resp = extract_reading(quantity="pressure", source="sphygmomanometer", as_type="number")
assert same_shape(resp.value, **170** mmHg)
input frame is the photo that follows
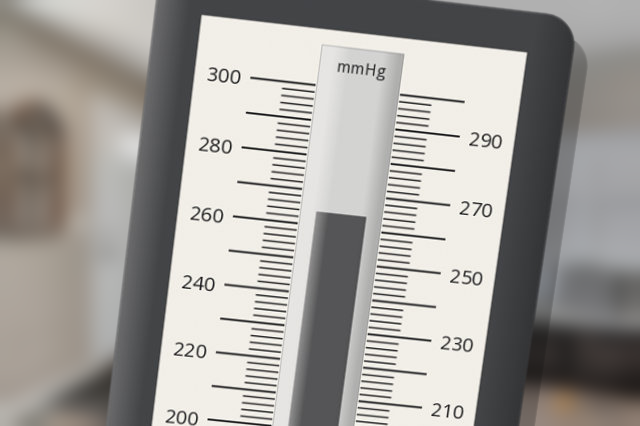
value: **264** mmHg
